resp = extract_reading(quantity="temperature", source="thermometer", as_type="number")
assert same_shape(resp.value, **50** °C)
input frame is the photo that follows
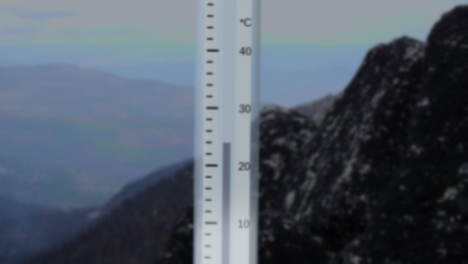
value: **24** °C
